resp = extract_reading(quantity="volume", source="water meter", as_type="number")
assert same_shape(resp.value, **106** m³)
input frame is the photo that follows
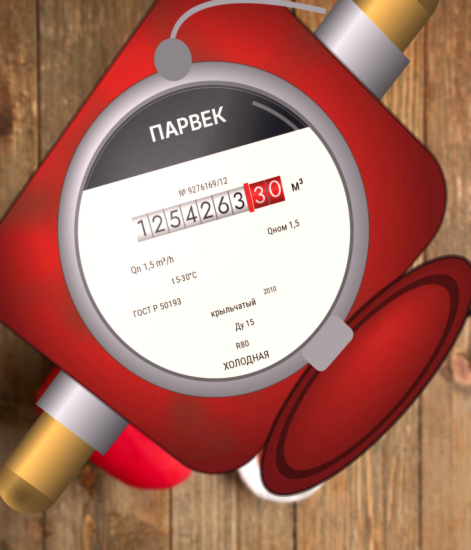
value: **1254263.30** m³
